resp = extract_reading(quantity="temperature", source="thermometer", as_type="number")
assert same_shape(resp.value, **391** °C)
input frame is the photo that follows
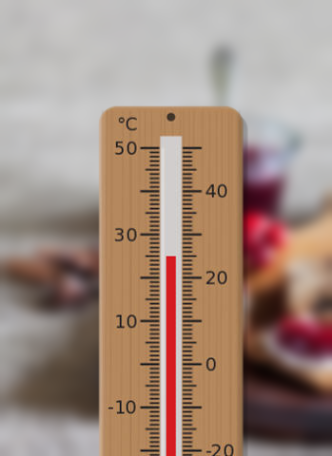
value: **25** °C
